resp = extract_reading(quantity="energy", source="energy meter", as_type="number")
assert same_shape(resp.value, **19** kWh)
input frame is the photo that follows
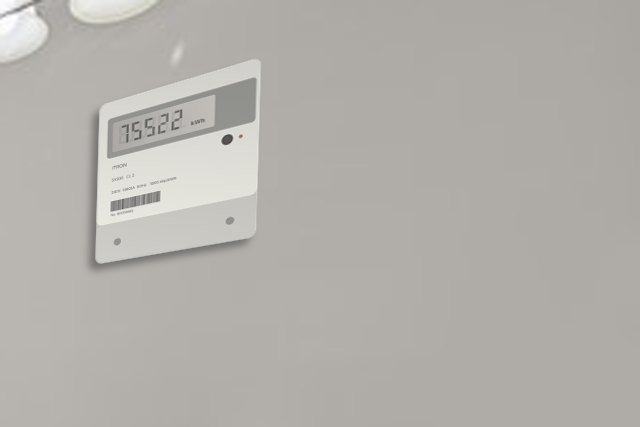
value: **75522** kWh
